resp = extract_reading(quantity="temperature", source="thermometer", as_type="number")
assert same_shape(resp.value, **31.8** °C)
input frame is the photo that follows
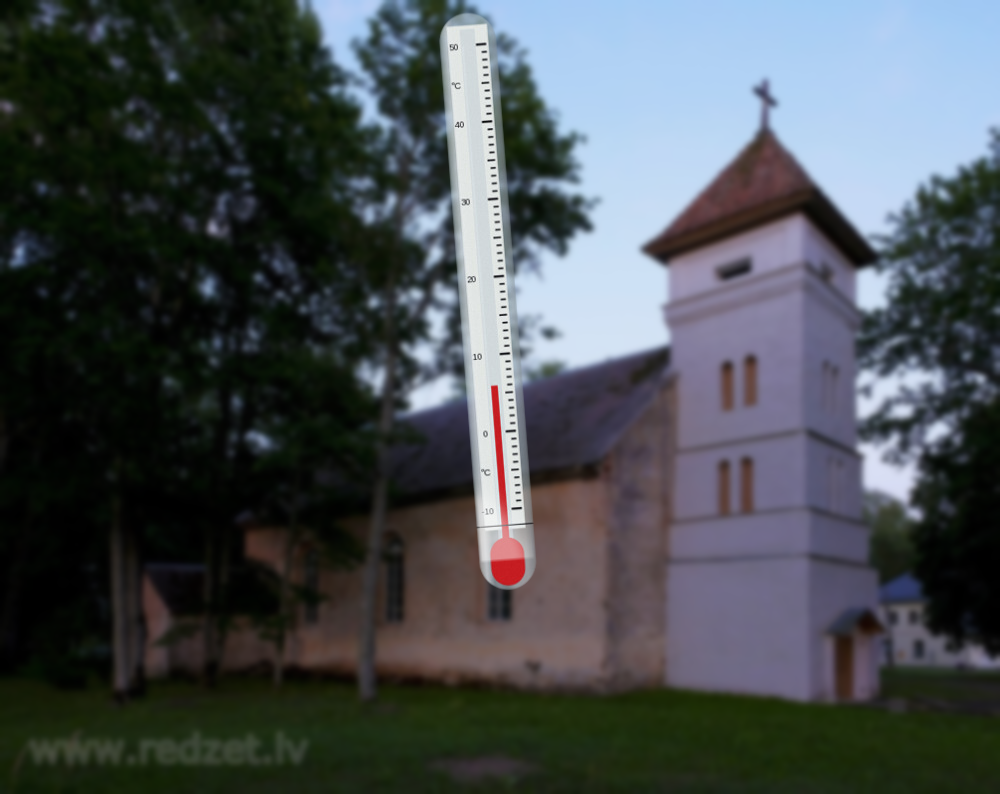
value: **6** °C
